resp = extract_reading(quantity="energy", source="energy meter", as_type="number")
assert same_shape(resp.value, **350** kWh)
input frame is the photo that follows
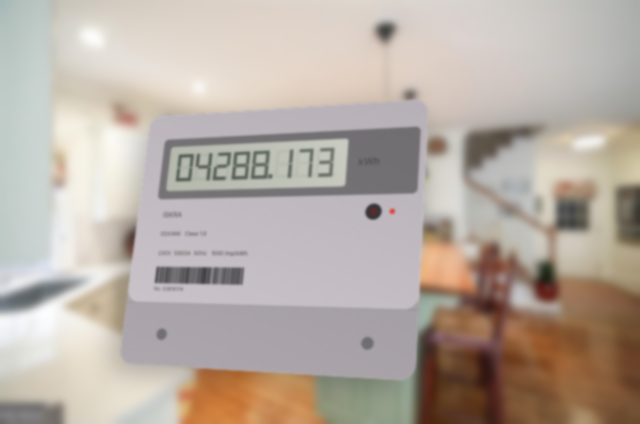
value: **4288.173** kWh
